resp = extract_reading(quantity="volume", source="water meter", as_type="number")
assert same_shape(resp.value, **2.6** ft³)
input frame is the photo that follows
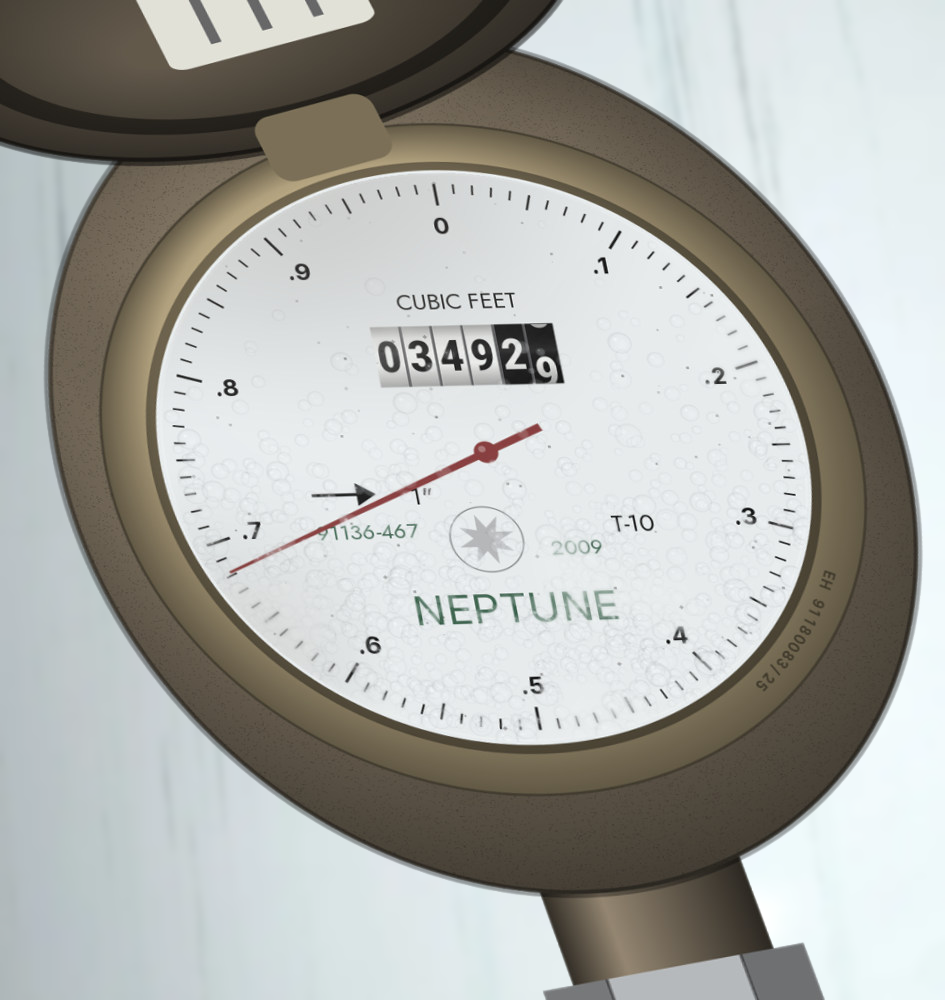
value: **34928.68** ft³
